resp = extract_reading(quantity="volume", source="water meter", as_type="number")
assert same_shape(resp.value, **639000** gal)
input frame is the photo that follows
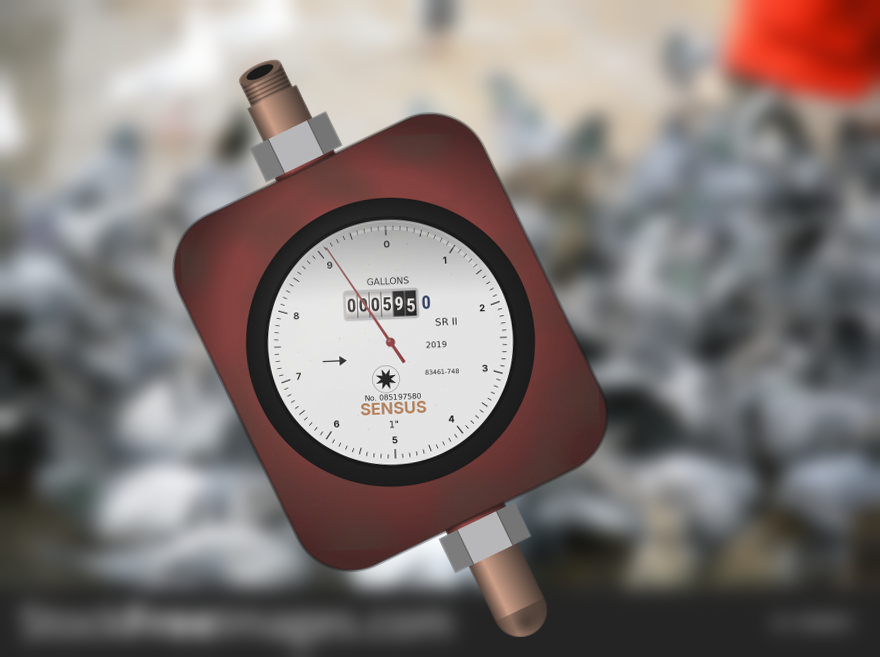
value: **5949.1** gal
